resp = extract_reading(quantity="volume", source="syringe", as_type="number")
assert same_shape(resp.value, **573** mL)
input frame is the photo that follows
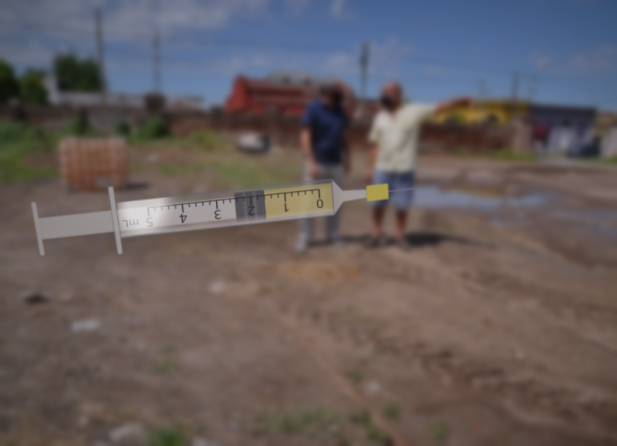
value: **1.6** mL
